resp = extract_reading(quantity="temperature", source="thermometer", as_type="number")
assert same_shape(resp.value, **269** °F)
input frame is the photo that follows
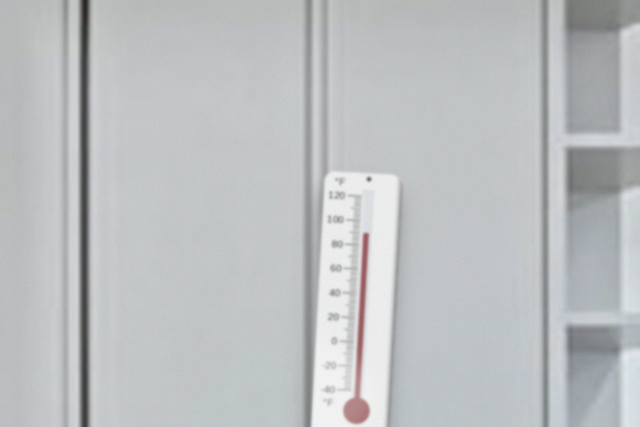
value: **90** °F
